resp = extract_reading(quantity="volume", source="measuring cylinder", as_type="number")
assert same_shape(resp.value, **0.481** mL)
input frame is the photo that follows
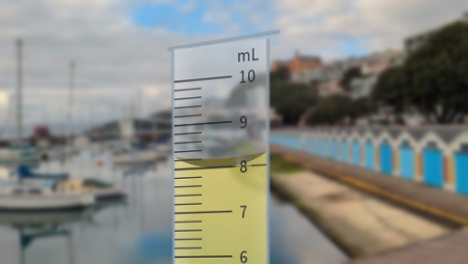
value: **8** mL
